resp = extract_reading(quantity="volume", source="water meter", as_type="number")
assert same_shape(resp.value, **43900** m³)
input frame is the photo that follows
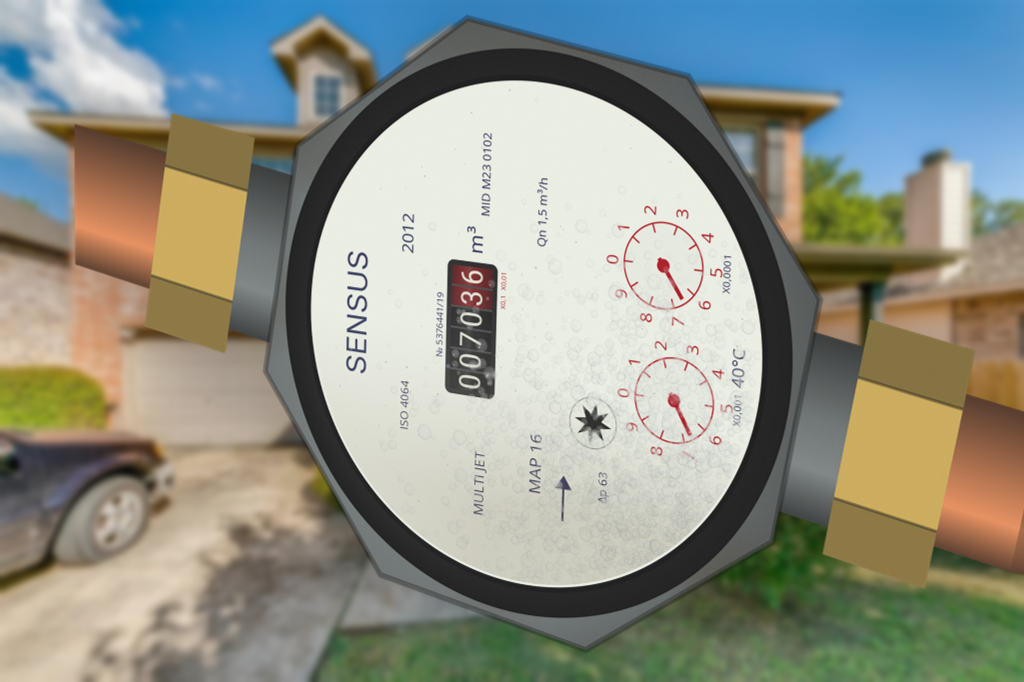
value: **70.3666** m³
